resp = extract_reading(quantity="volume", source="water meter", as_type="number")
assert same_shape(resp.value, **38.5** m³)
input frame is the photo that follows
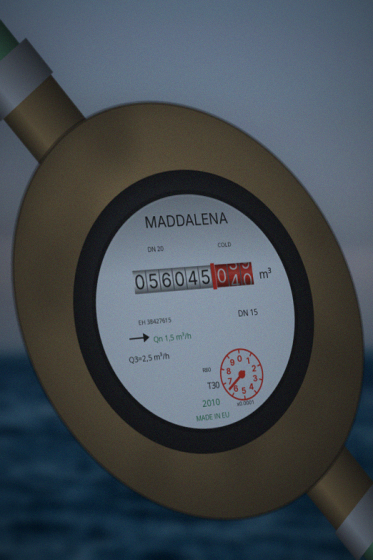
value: **56045.0396** m³
